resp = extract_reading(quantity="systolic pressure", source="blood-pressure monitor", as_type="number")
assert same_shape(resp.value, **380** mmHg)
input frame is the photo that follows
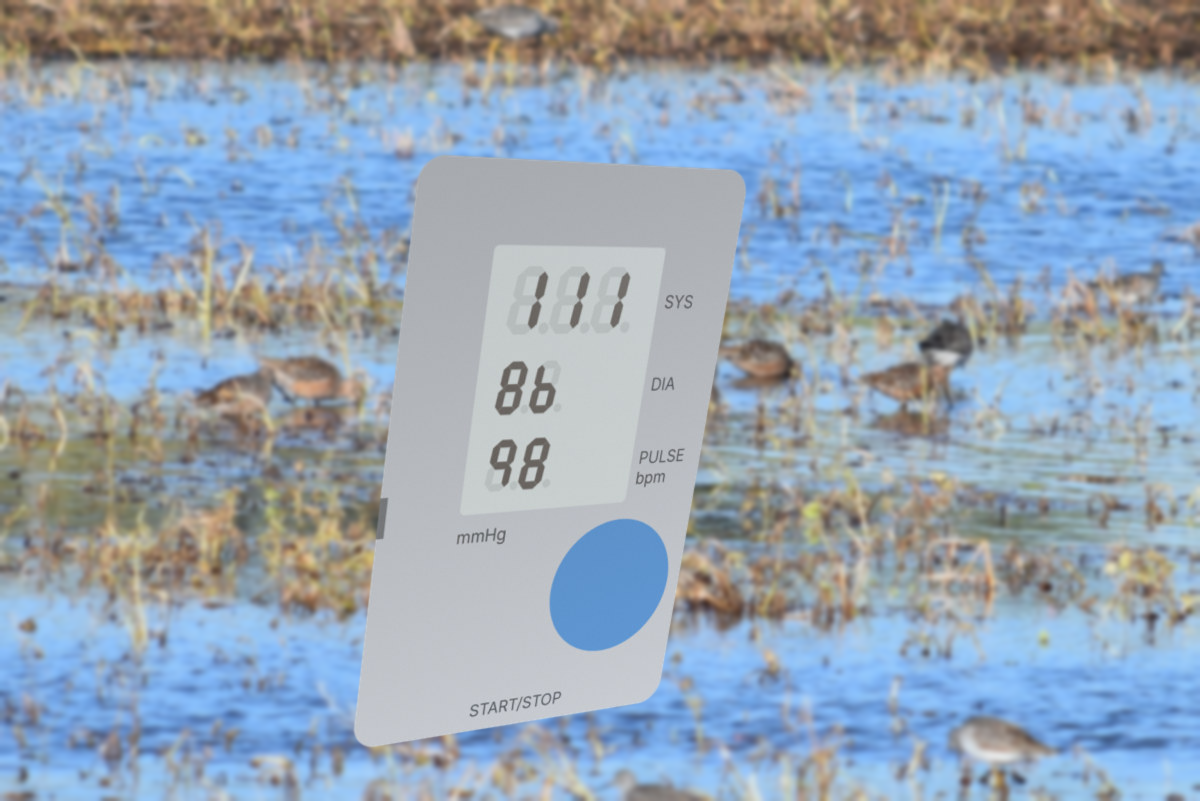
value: **111** mmHg
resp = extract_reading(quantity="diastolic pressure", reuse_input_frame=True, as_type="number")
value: **86** mmHg
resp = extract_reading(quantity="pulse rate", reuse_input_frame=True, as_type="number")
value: **98** bpm
